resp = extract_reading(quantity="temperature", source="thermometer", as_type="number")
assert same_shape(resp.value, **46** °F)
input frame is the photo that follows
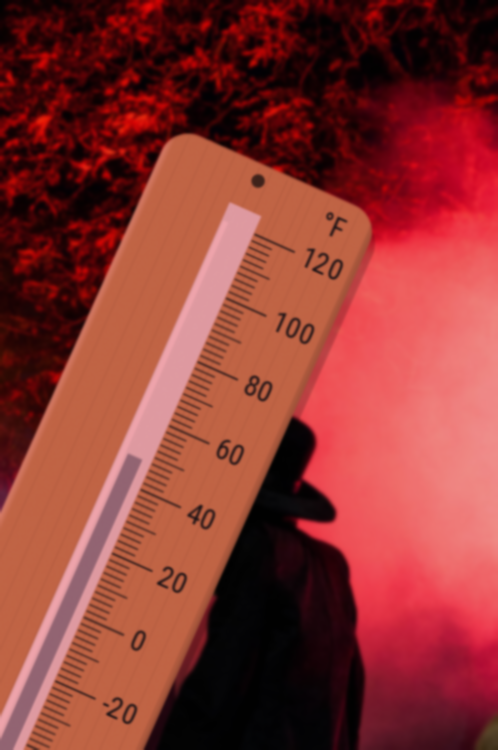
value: **48** °F
